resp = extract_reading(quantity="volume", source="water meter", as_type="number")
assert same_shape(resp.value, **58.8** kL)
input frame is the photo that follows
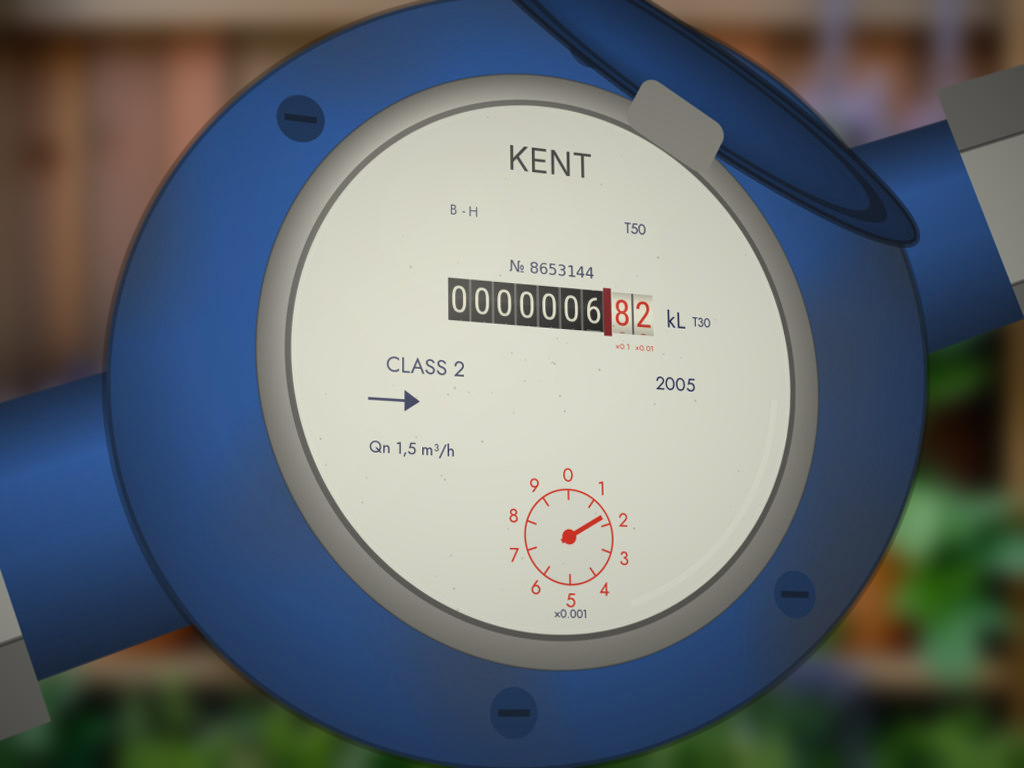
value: **6.821** kL
